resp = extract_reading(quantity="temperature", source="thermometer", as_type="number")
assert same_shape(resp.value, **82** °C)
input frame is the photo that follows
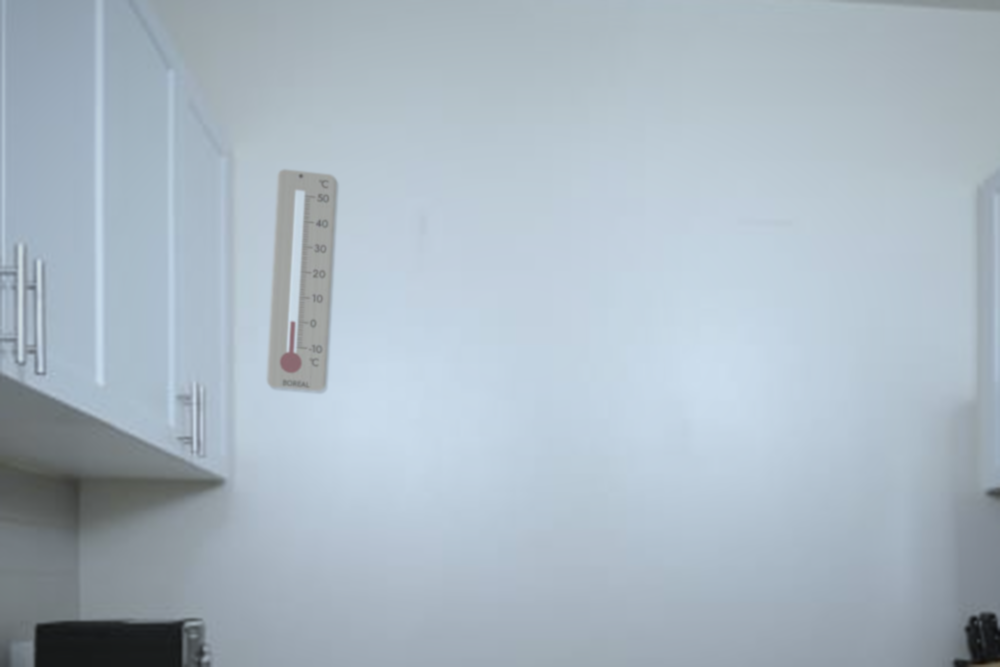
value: **0** °C
